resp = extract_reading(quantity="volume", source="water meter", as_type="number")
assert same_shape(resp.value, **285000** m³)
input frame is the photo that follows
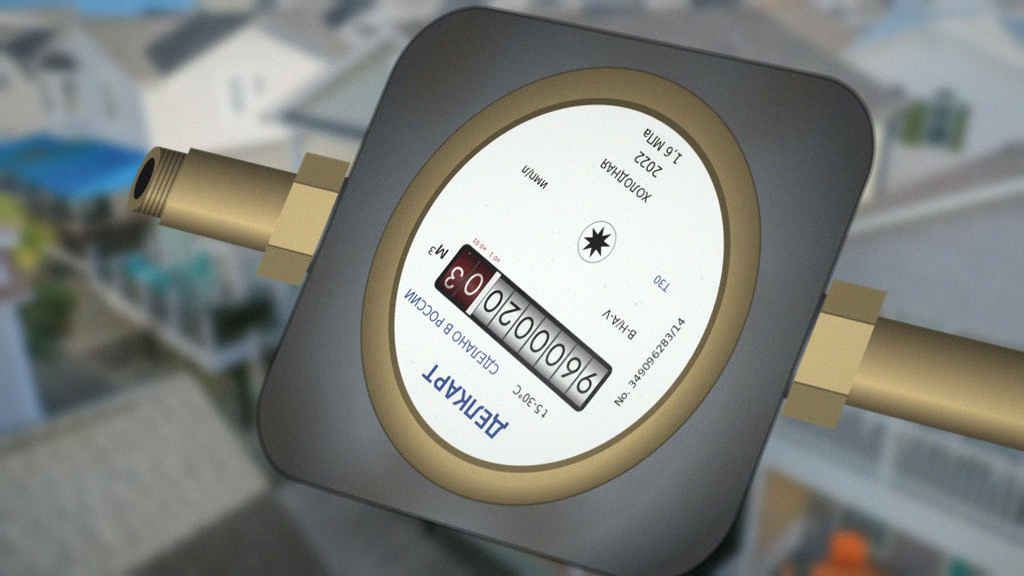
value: **9600020.03** m³
